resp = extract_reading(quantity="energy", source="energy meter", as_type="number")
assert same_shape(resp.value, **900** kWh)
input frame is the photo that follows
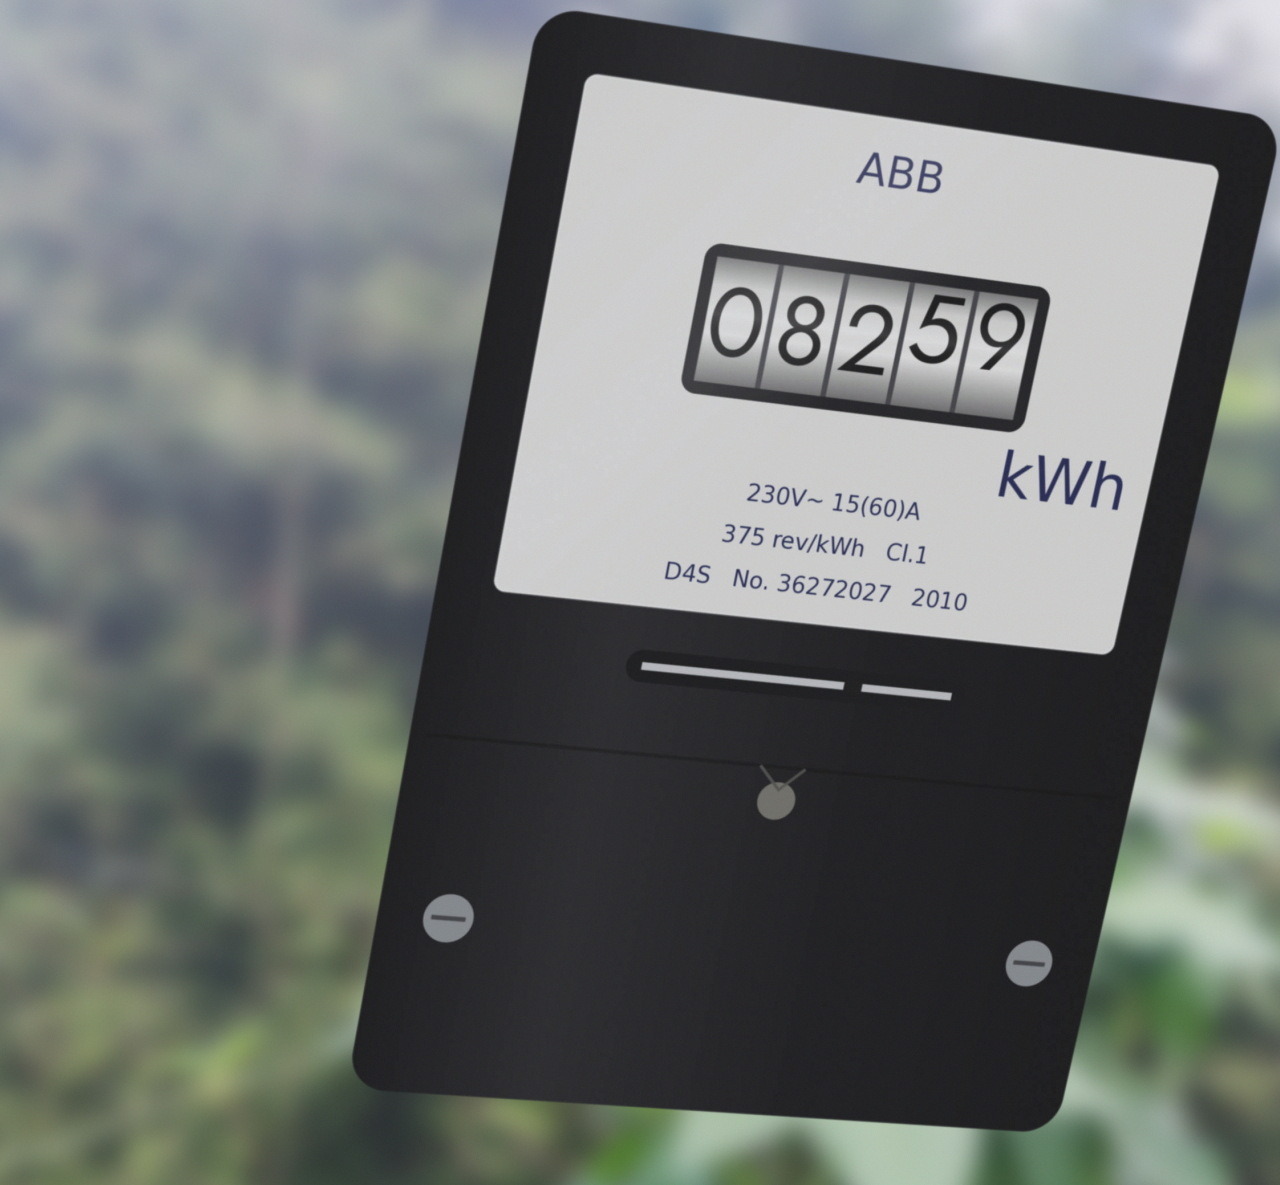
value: **8259** kWh
